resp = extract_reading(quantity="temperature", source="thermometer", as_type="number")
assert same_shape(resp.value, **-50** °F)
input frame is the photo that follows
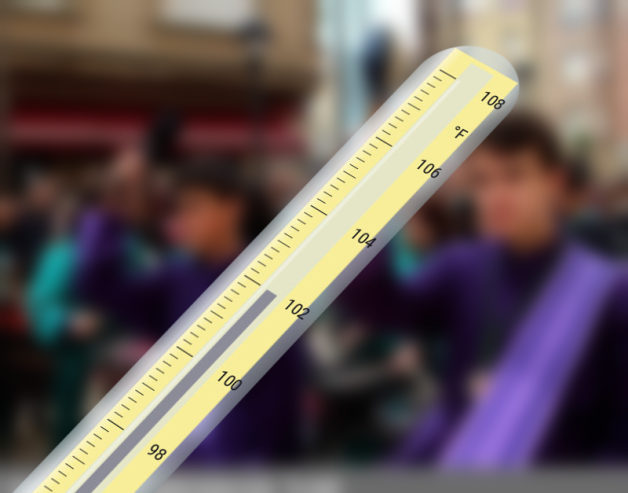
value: **102** °F
